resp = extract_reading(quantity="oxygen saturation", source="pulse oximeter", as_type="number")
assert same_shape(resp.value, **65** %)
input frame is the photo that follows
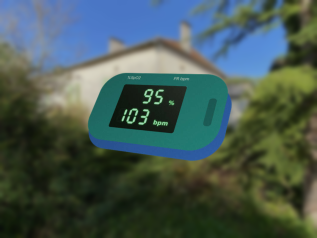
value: **95** %
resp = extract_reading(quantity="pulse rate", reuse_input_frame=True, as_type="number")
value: **103** bpm
